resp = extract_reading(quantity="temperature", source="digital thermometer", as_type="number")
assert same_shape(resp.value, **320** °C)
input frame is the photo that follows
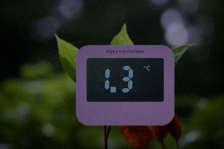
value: **1.3** °C
